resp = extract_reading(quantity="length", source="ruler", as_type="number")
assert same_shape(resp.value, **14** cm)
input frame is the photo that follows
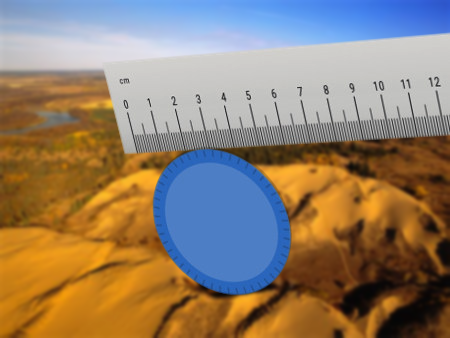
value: **5.5** cm
